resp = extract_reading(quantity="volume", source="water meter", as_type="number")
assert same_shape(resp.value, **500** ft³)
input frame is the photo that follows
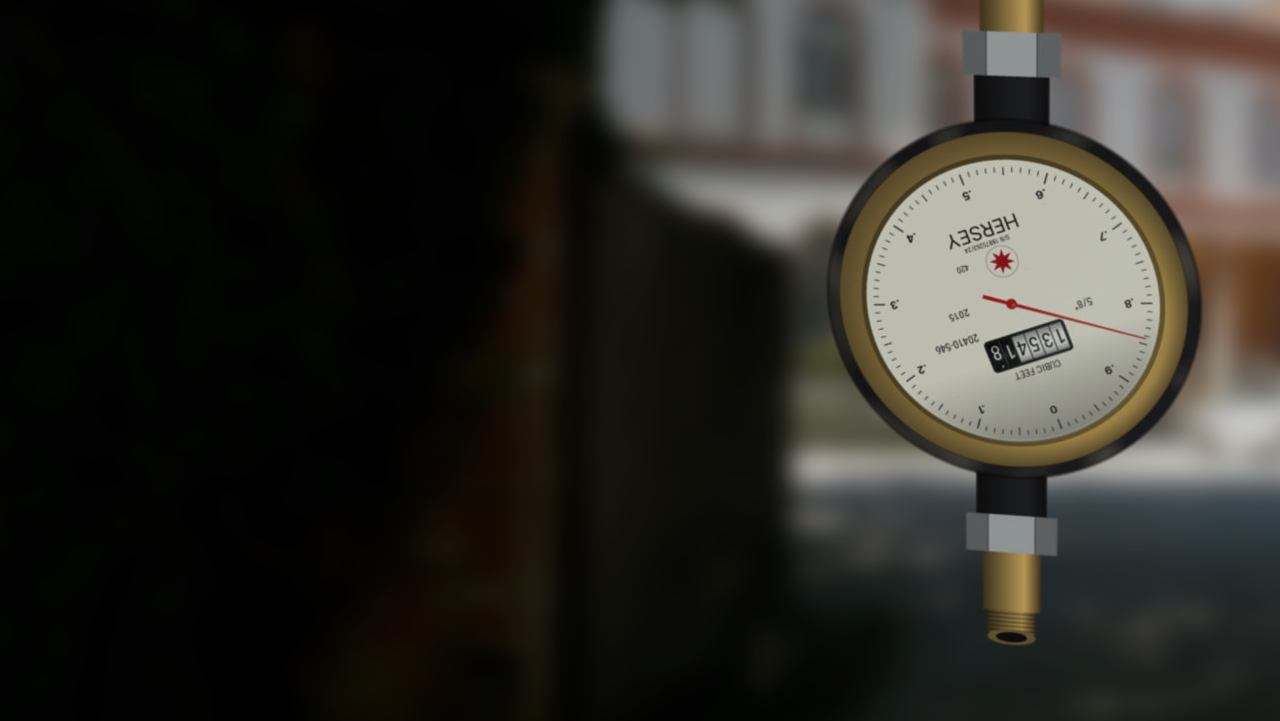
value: **135417.84** ft³
